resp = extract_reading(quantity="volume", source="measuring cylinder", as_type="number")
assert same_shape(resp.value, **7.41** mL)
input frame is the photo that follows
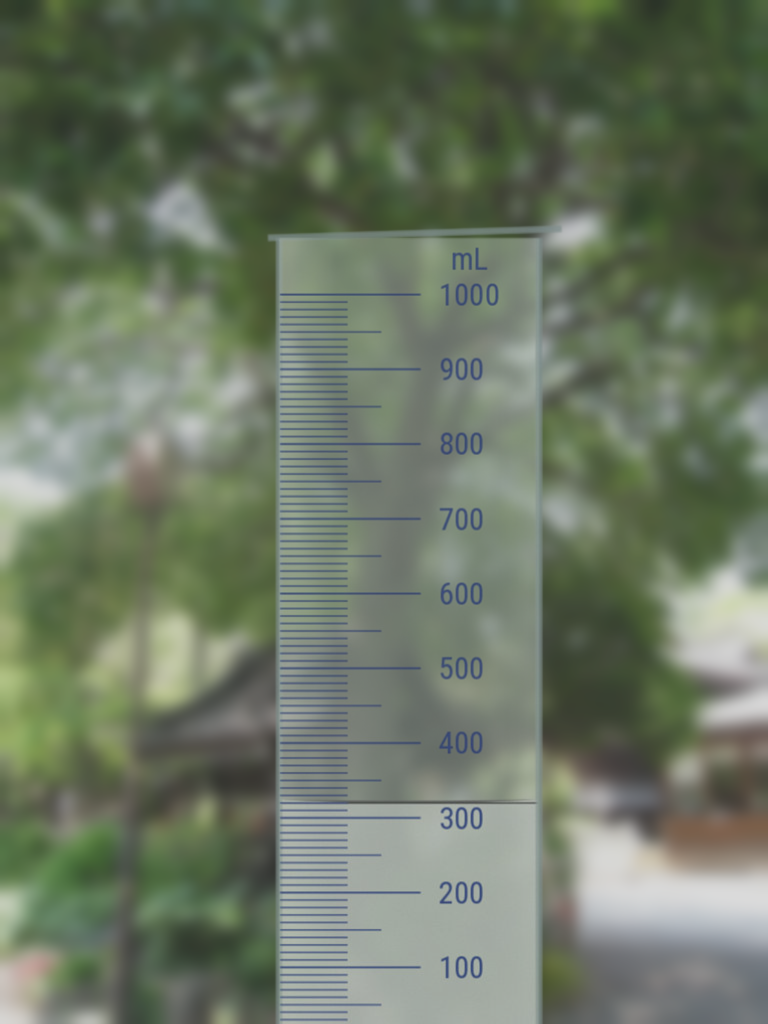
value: **320** mL
